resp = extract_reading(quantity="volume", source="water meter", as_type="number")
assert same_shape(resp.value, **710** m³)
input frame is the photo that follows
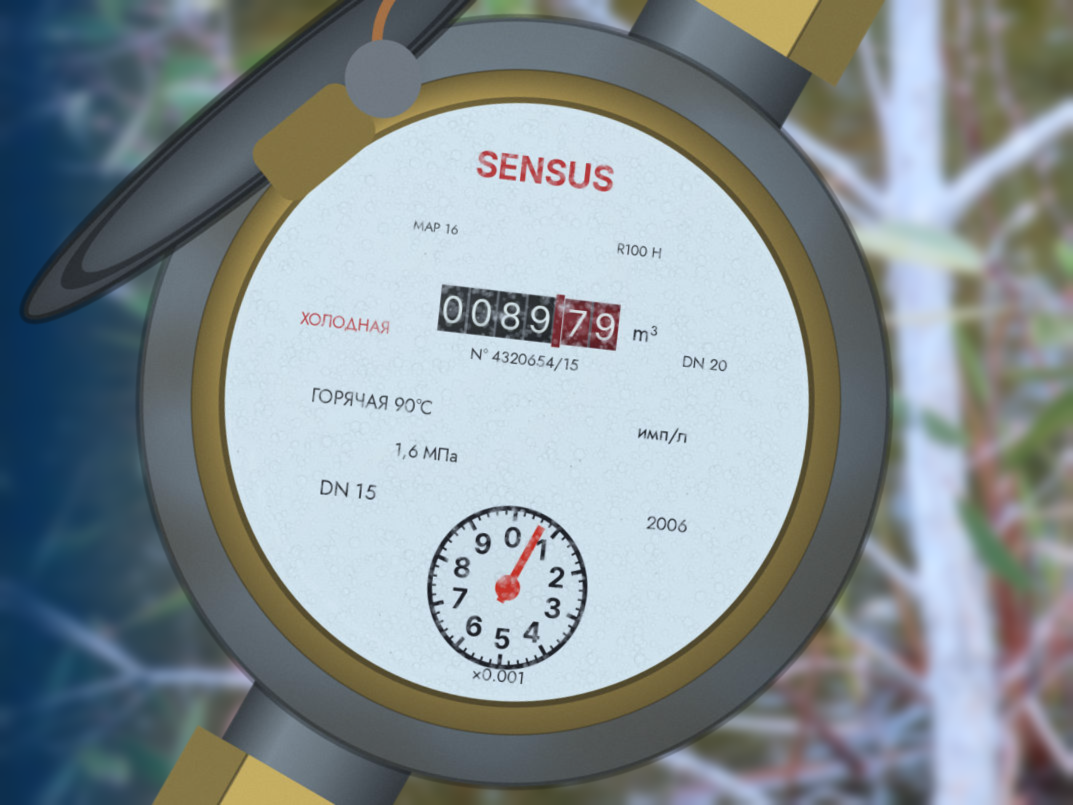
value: **89.790** m³
